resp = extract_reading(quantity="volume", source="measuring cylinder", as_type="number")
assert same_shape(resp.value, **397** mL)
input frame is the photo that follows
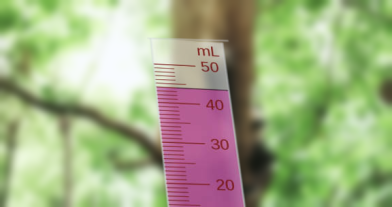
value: **44** mL
